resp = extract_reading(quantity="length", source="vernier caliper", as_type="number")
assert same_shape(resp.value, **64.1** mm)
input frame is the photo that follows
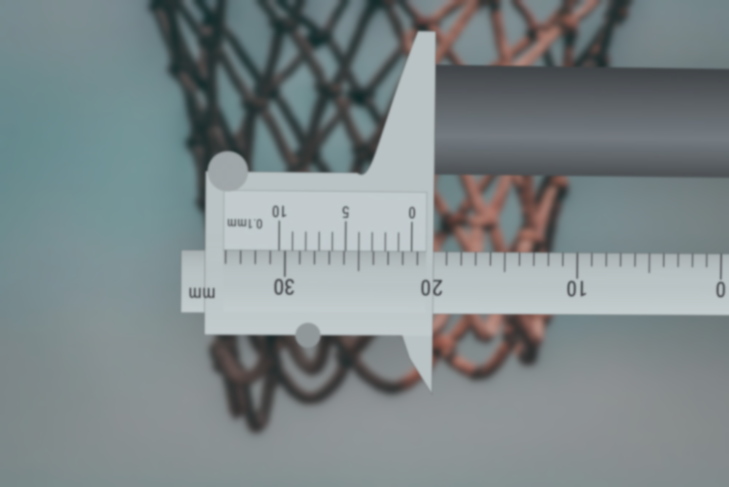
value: **21.4** mm
